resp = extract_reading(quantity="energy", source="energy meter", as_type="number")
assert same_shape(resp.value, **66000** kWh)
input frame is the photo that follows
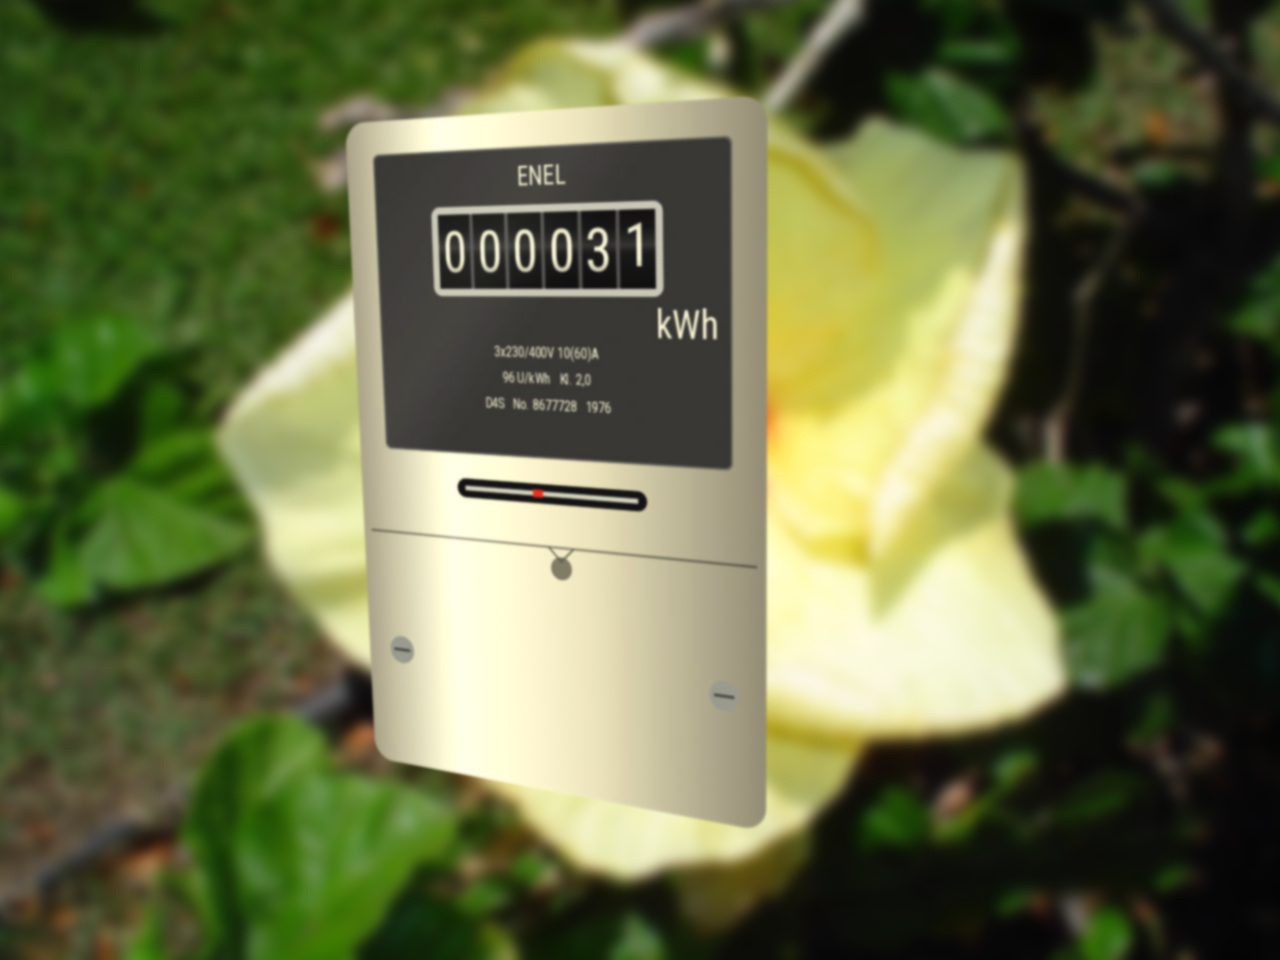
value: **31** kWh
